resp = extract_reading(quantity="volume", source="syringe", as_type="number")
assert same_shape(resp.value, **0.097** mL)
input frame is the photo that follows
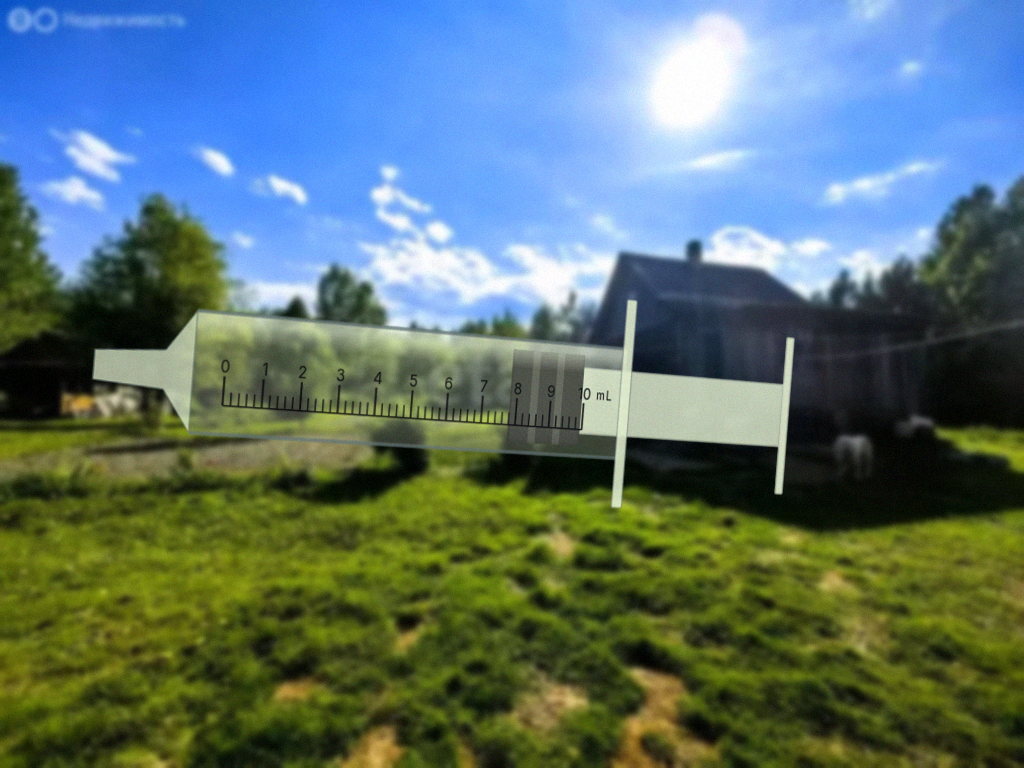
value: **7.8** mL
